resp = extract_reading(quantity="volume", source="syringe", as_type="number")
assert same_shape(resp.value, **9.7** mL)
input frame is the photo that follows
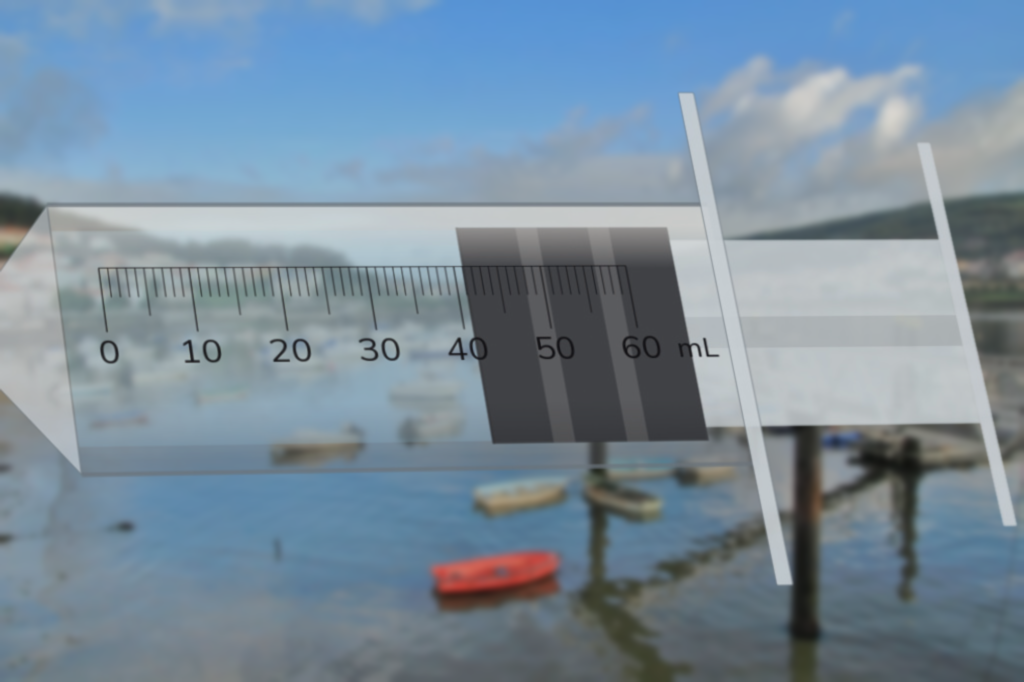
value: **41** mL
